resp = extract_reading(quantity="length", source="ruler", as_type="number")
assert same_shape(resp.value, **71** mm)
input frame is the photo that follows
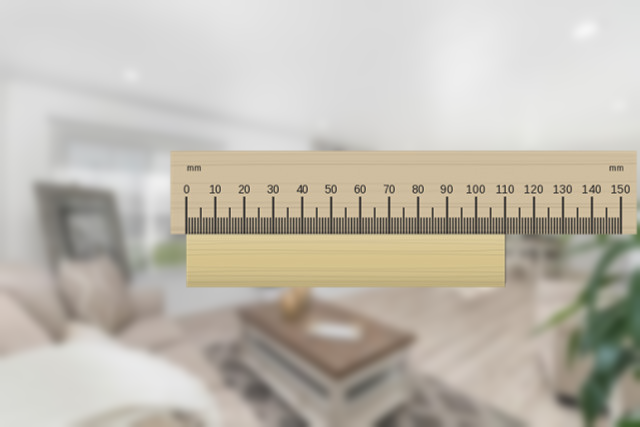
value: **110** mm
